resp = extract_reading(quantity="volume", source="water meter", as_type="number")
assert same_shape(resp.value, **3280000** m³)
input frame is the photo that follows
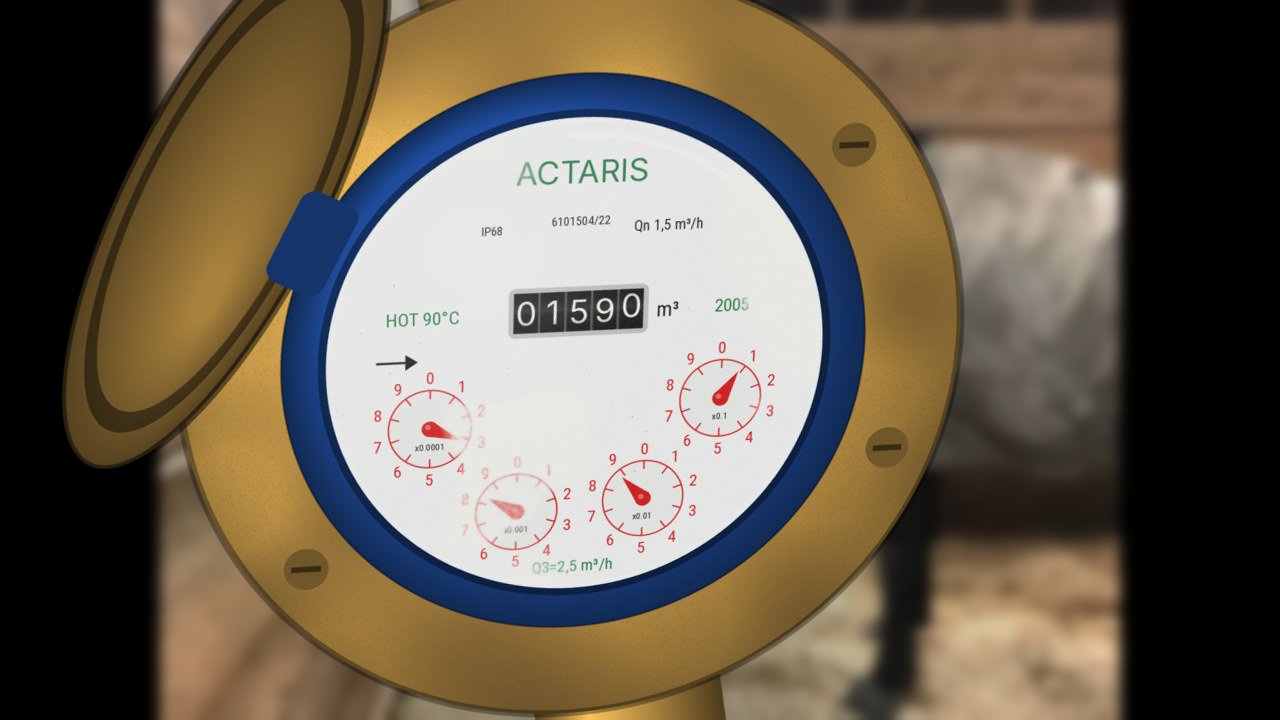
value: **1590.0883** m³
